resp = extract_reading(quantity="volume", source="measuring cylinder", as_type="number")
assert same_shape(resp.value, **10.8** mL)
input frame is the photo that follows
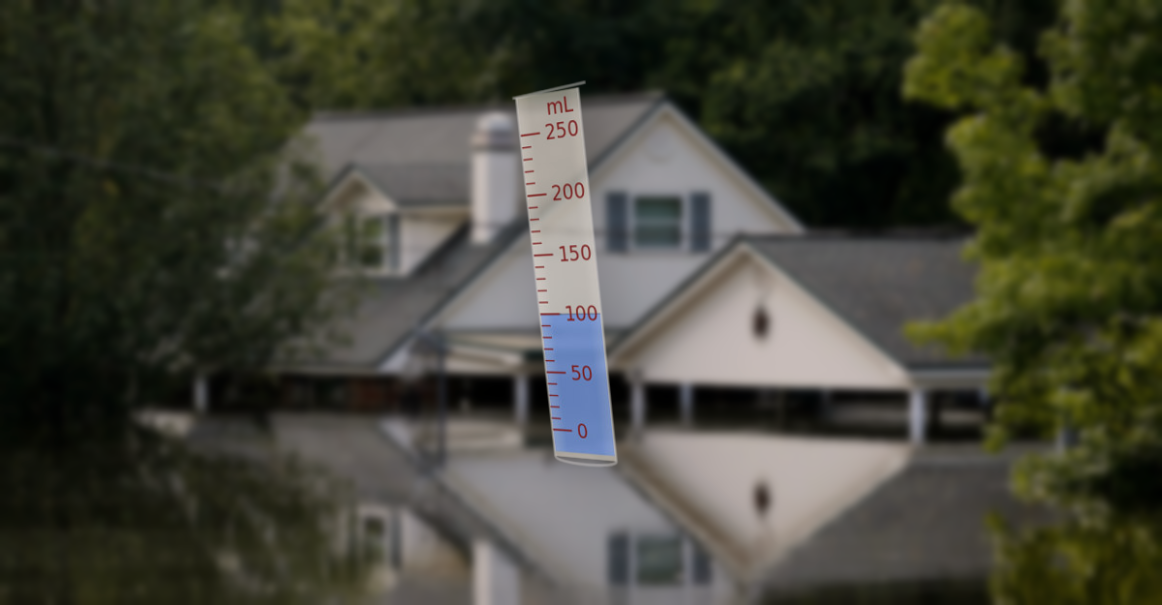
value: **100** mL
